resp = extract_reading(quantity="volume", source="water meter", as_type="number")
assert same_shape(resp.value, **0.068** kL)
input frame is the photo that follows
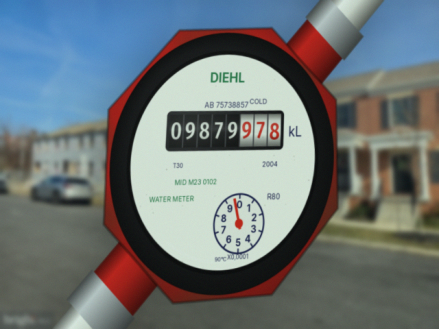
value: **9879.9779** kL
